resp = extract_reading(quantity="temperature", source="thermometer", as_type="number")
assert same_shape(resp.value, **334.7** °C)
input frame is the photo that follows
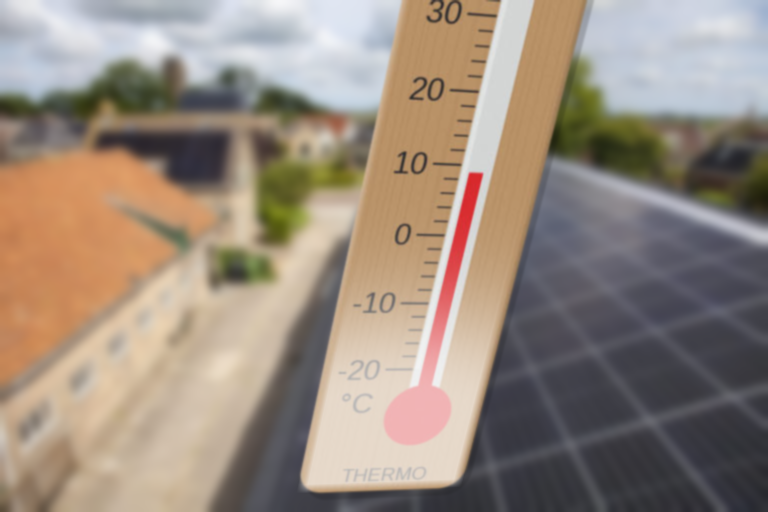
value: **9** °C
